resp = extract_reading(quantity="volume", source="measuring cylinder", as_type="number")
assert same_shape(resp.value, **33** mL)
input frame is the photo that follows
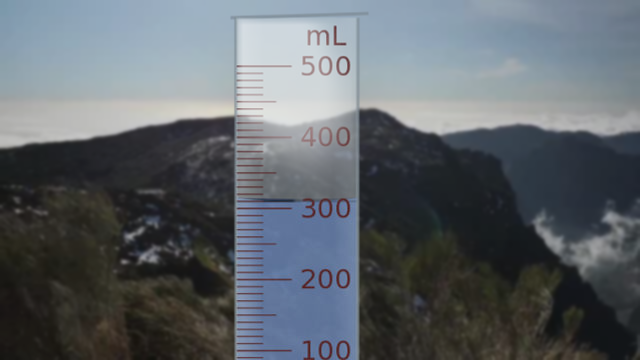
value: **310** mL
